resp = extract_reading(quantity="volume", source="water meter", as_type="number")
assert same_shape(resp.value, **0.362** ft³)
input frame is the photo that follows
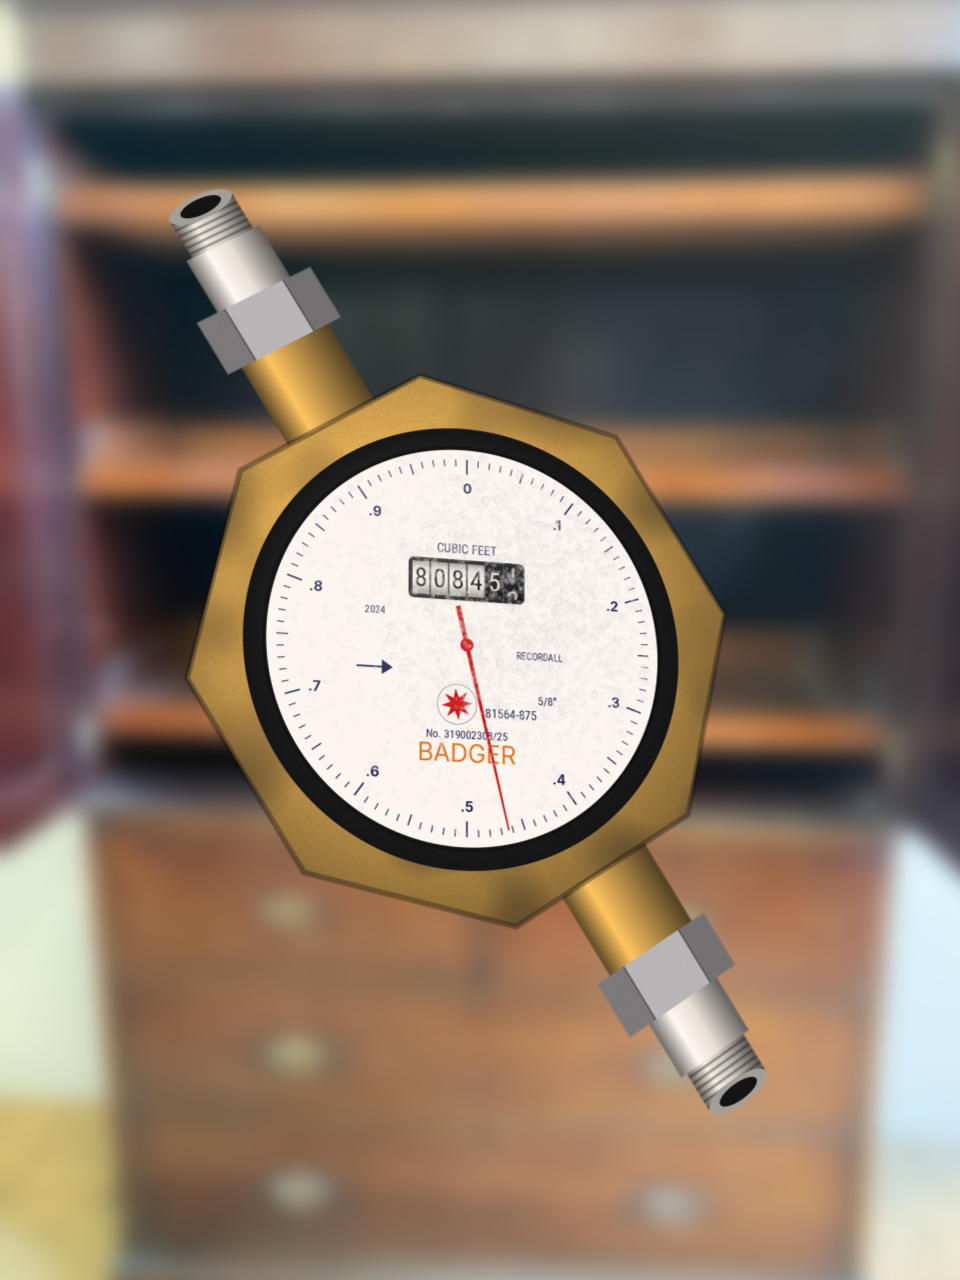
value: **808451.46** ft³
